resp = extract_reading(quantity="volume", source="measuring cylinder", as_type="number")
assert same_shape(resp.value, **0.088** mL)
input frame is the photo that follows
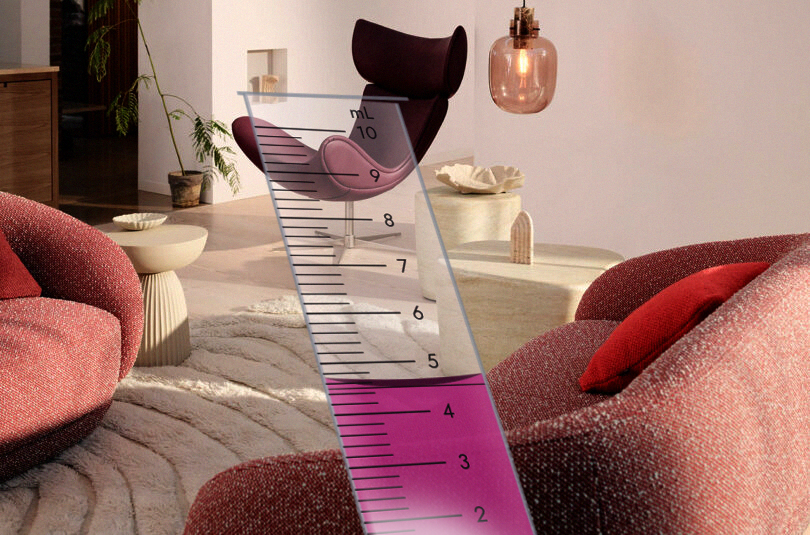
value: **4.5** mL
